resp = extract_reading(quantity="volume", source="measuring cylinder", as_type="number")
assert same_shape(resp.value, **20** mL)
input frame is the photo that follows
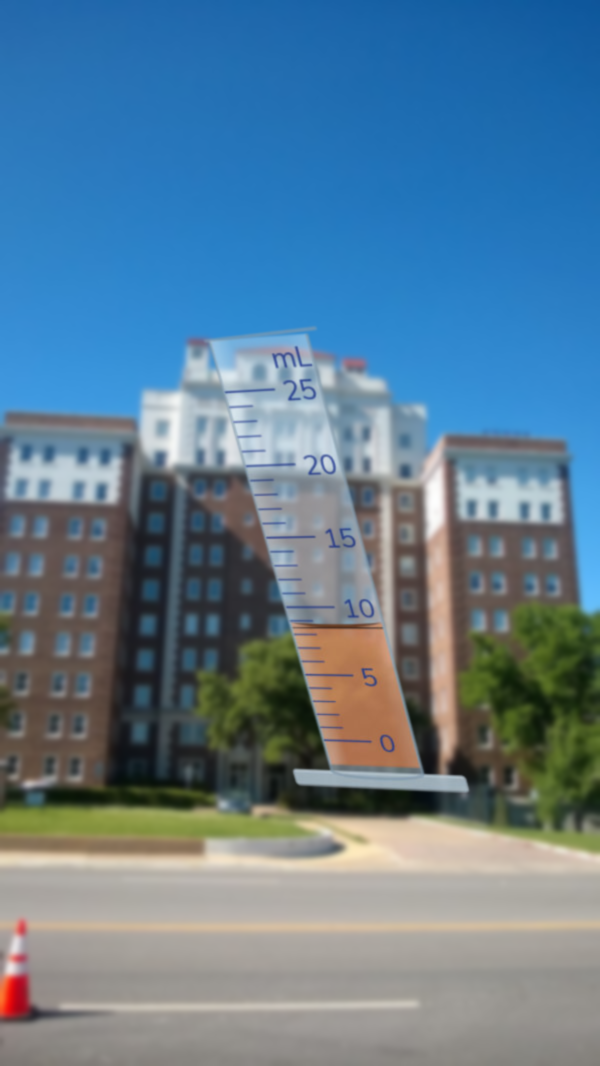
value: **8.5** mL
